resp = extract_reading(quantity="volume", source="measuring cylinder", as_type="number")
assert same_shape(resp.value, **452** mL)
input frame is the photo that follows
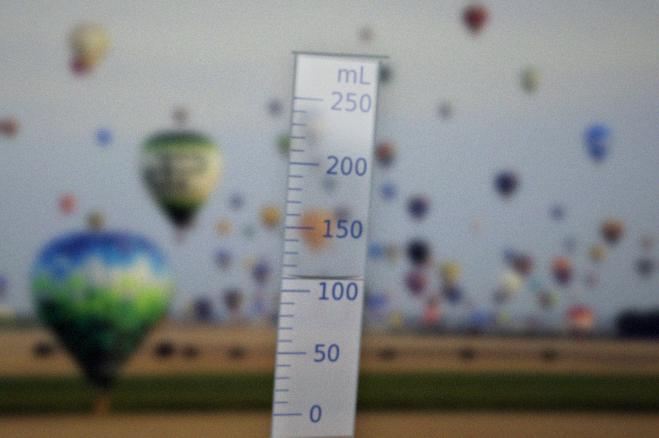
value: **110** mL
